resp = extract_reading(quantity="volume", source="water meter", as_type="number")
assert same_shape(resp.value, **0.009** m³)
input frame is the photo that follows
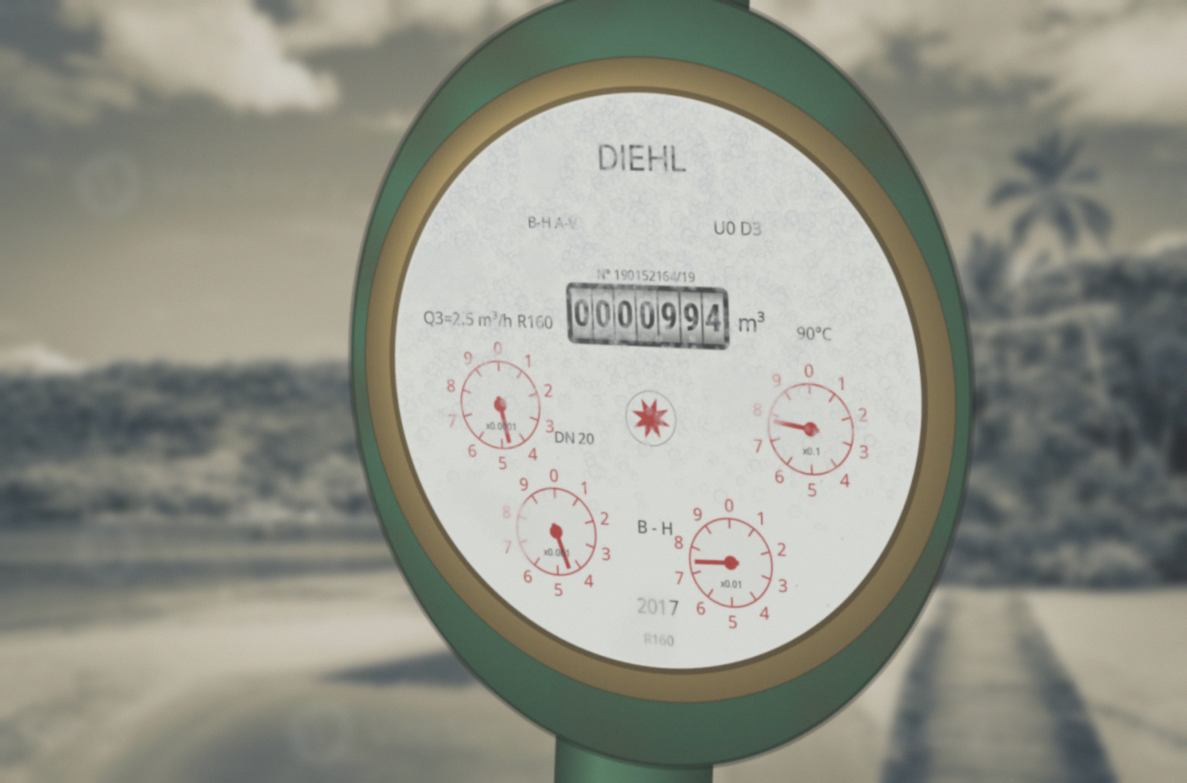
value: **994.7744** m³
